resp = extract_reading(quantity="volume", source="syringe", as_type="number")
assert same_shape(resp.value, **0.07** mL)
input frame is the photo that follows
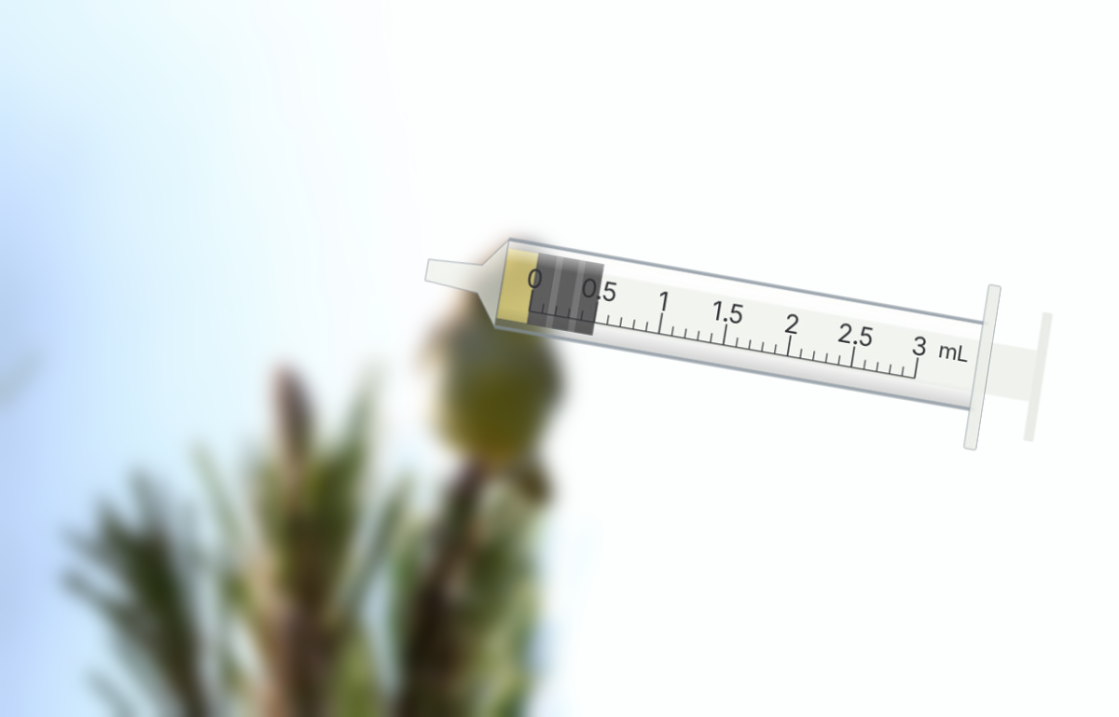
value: **0** mL
